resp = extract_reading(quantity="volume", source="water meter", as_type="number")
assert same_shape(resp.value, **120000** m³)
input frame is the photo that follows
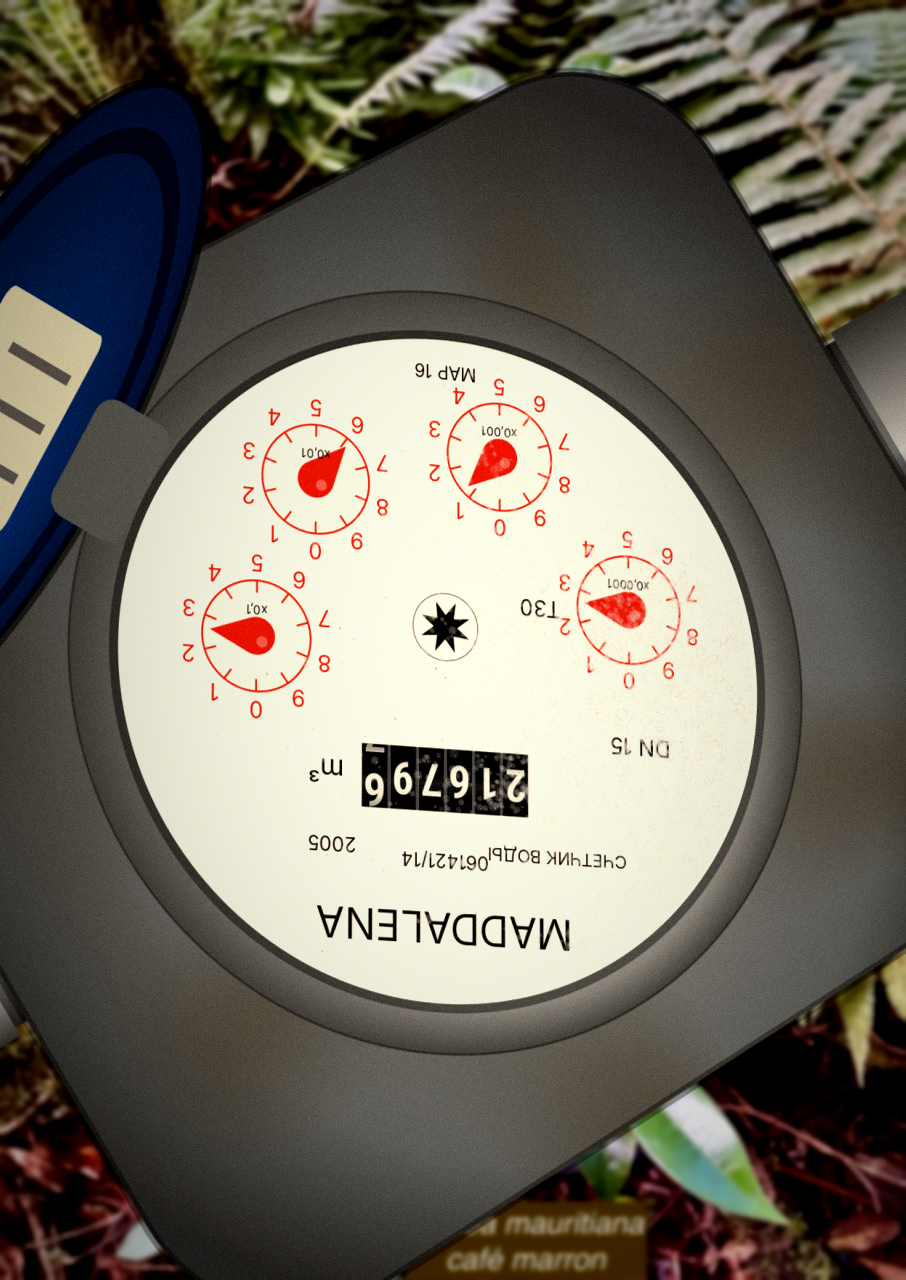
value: **216796.2612** m³
